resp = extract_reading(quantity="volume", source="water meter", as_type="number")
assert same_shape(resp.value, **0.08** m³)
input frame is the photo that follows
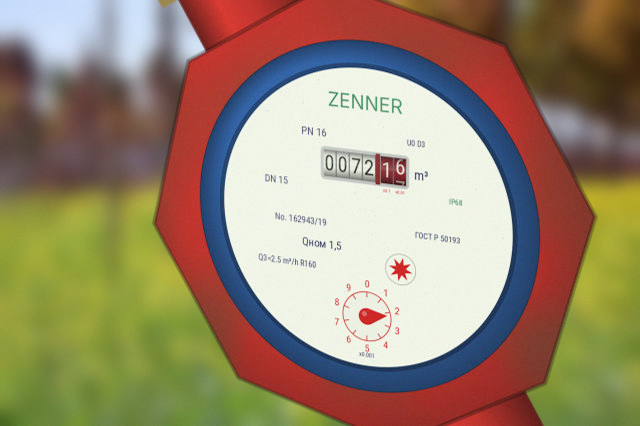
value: **72.162** m³
